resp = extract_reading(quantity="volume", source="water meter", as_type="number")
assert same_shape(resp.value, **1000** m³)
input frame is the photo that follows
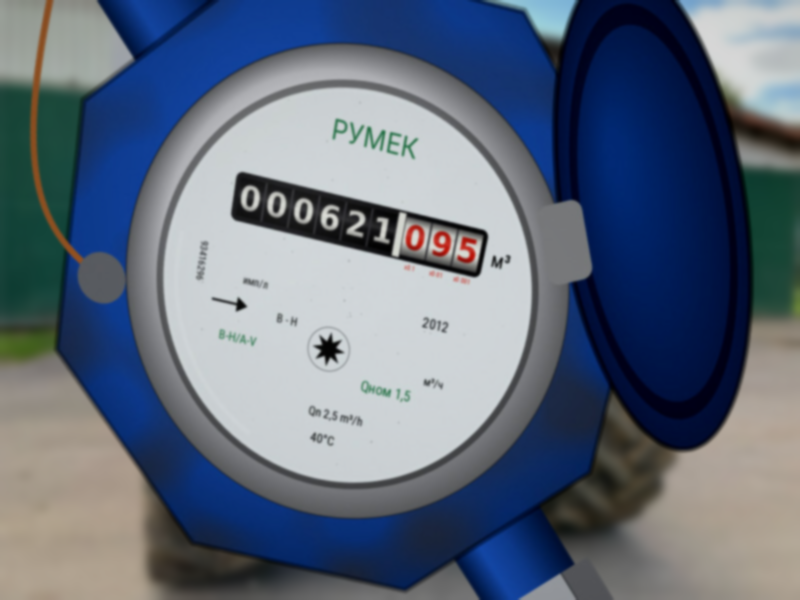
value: **621.095** m³
